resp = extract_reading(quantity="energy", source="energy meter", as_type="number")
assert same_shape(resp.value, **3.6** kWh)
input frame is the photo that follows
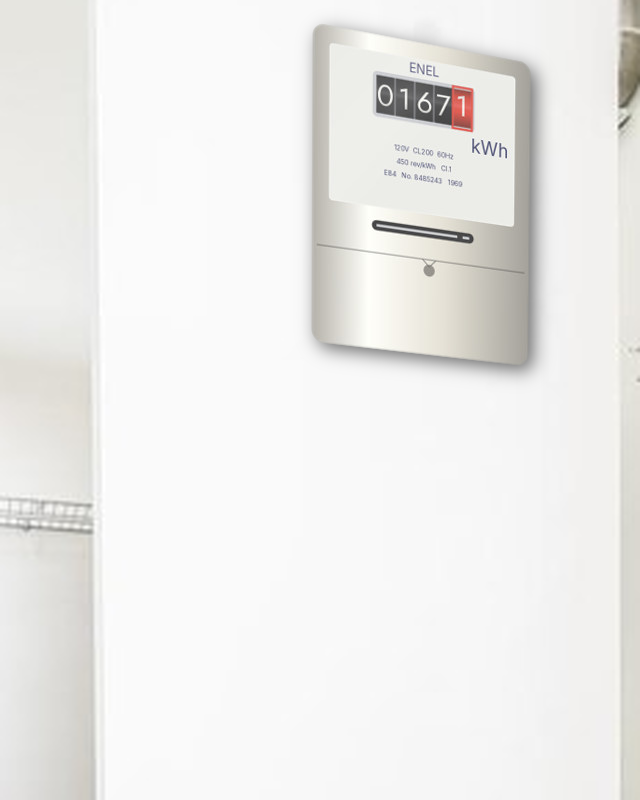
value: **167.1** kWh
